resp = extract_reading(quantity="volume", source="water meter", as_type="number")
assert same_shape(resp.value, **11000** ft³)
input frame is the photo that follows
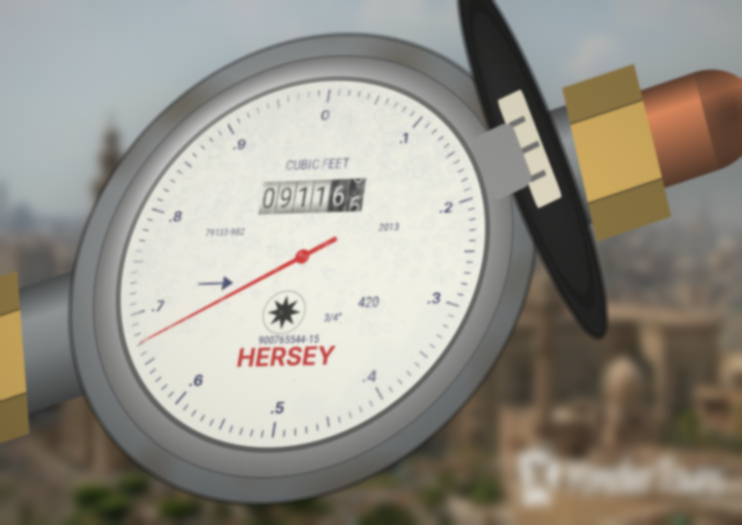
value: **91165.67** ft³
